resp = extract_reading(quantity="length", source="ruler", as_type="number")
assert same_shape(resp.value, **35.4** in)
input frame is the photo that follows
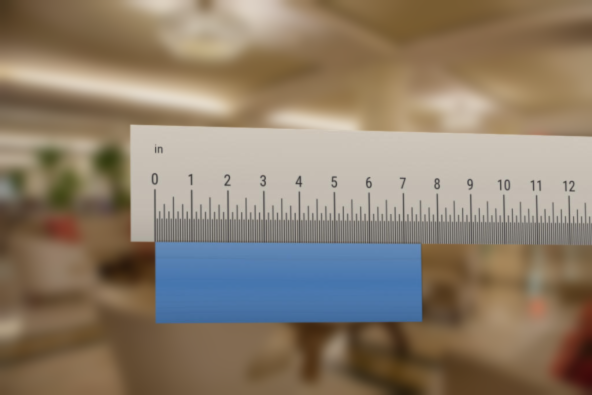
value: **7.5** in
